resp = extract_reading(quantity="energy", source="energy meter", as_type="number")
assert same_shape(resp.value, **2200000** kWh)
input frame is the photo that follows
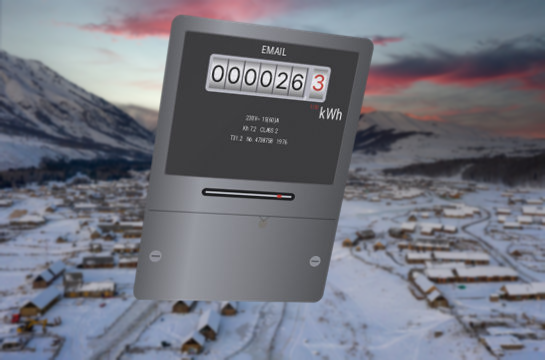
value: **26.3** kWh
